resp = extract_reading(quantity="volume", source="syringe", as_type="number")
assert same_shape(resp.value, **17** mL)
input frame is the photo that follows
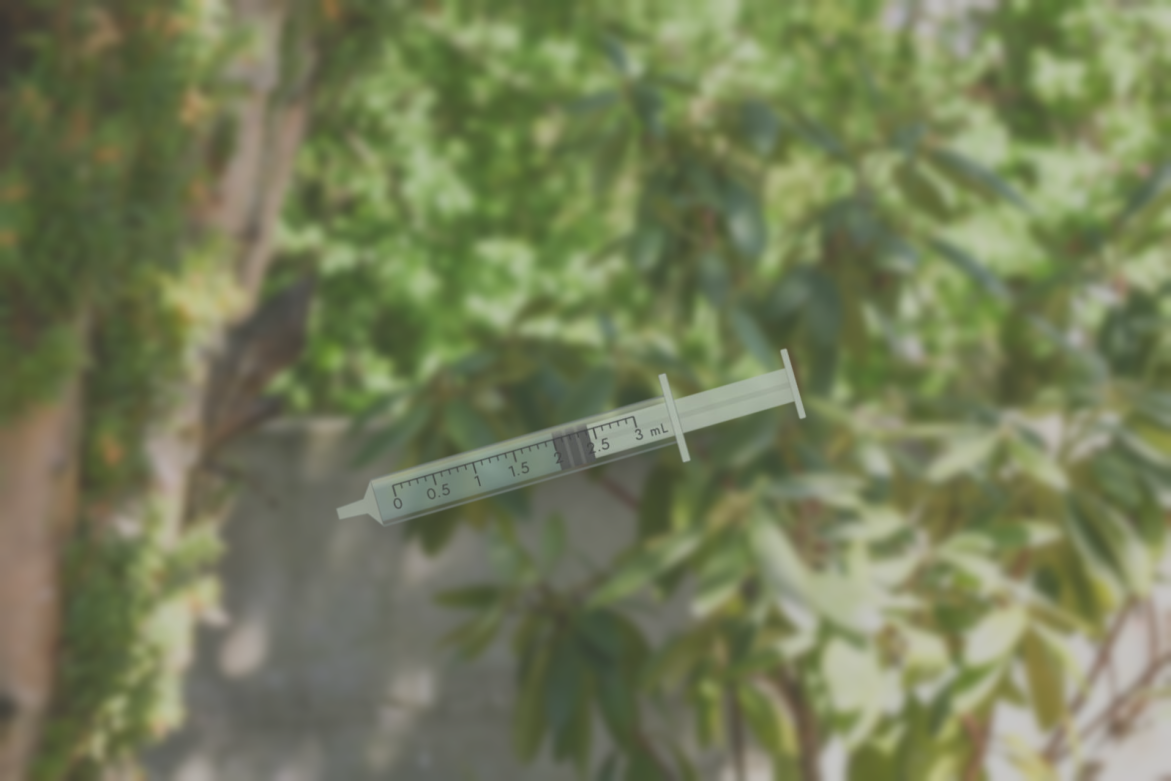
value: **2** mL
